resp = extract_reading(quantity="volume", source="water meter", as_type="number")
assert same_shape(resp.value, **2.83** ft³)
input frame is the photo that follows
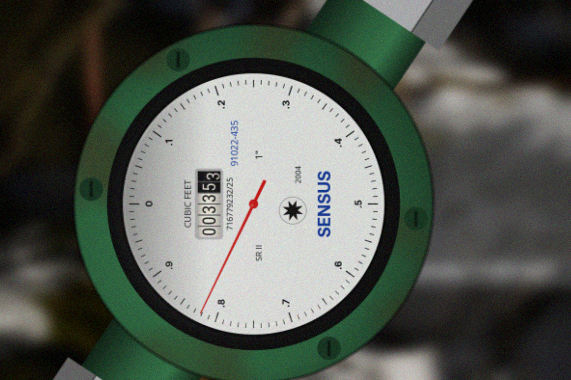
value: **3352.82** ft³
